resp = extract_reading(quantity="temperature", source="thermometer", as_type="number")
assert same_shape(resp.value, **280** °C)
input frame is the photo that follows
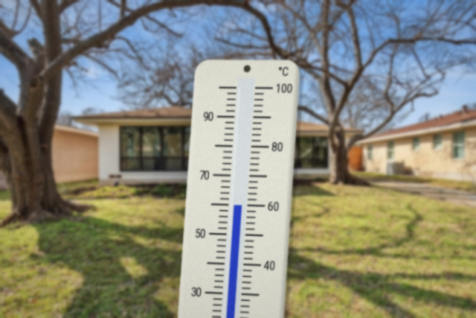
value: **60** °C
